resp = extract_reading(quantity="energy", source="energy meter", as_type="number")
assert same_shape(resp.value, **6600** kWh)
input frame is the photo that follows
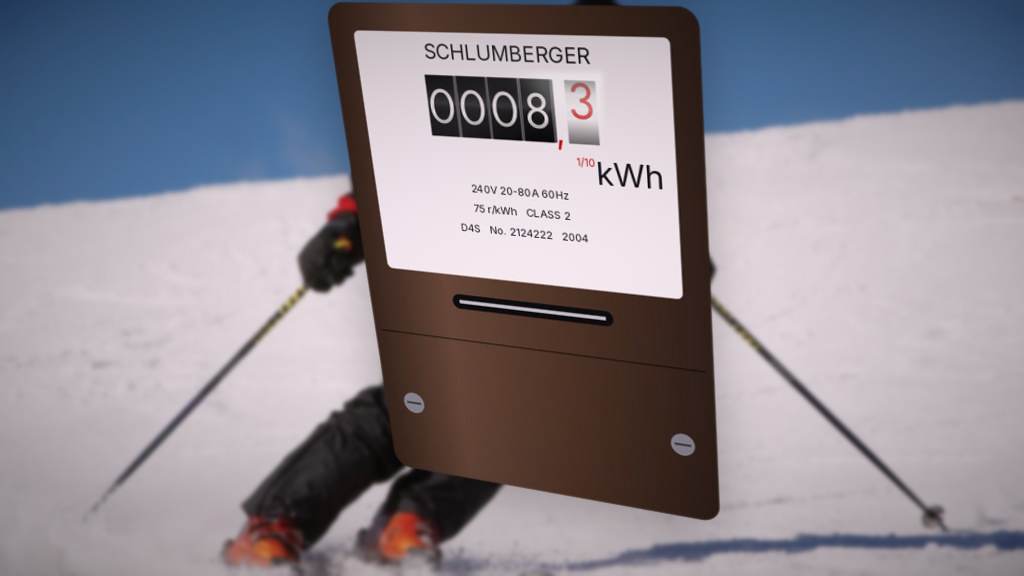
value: **8.3** kWh
